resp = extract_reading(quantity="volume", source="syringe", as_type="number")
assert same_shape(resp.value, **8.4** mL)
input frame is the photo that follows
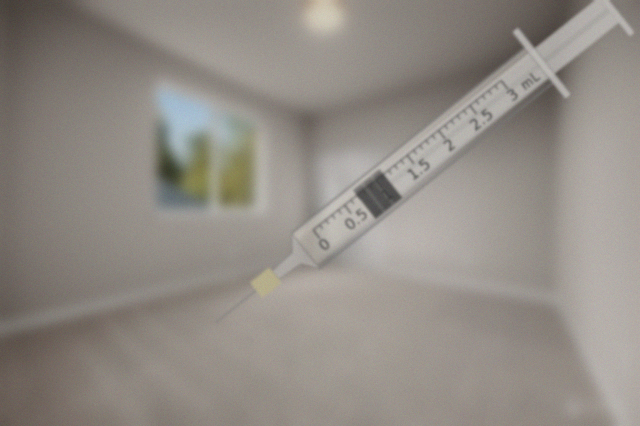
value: **0.7** mL
